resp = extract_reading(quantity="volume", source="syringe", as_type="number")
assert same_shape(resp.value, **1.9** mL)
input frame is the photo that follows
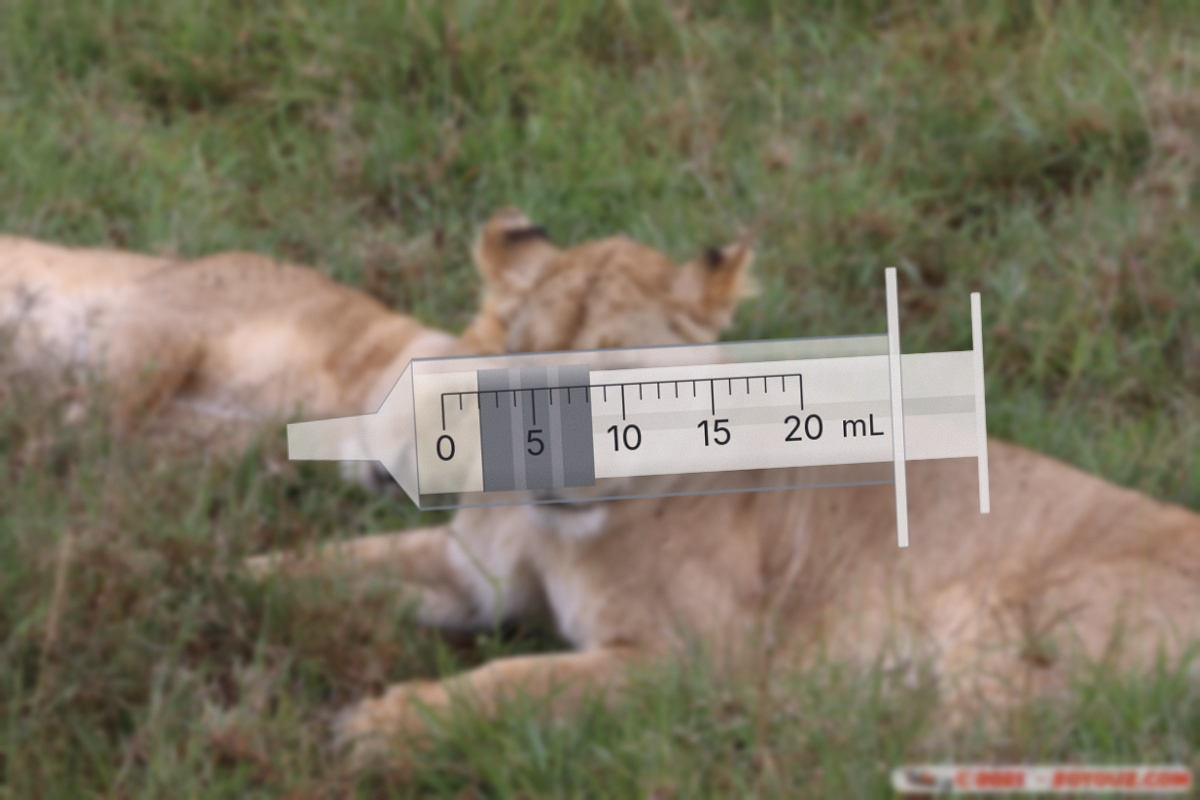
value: **2** mL
